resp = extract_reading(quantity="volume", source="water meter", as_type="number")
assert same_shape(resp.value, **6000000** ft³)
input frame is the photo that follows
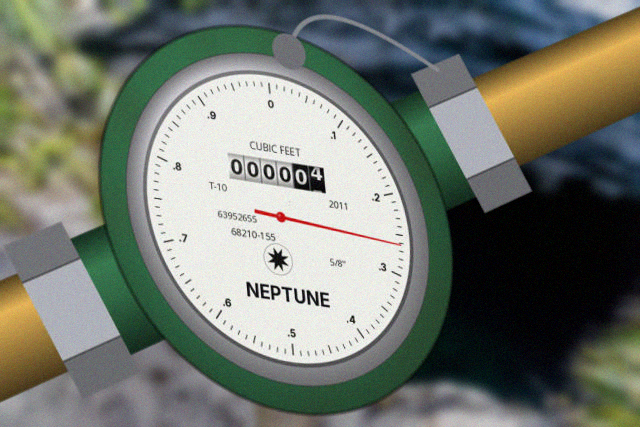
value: **4.26** ft³
